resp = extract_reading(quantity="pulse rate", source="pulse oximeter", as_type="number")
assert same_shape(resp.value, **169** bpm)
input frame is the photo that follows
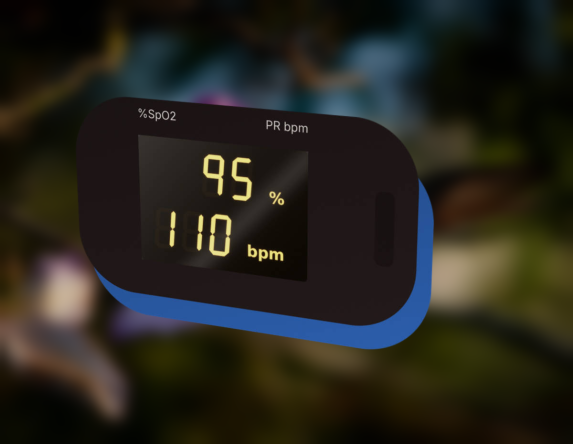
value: **110** bpm
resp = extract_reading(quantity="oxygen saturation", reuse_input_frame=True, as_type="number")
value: **95** %
